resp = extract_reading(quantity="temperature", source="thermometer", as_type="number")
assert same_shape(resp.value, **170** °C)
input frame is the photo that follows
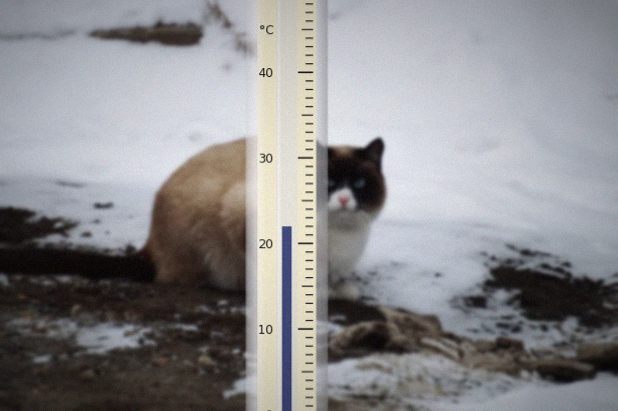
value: **22** °C
